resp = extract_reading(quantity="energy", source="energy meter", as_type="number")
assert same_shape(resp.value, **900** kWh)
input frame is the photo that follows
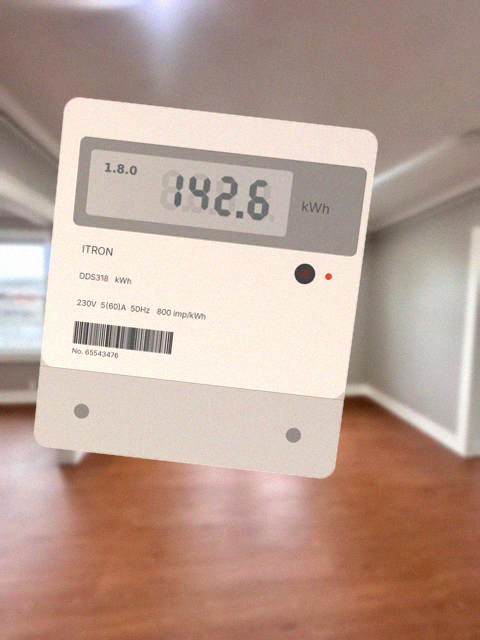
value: **142.6** kWh
